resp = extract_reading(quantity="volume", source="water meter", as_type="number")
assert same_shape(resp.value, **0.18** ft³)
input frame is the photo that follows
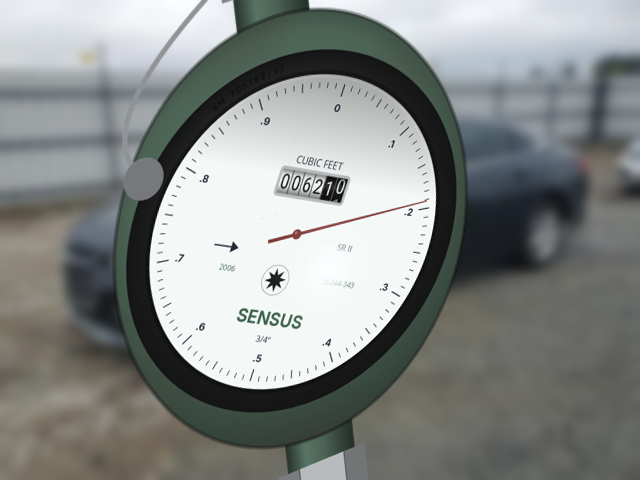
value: **6210.19** ft³
